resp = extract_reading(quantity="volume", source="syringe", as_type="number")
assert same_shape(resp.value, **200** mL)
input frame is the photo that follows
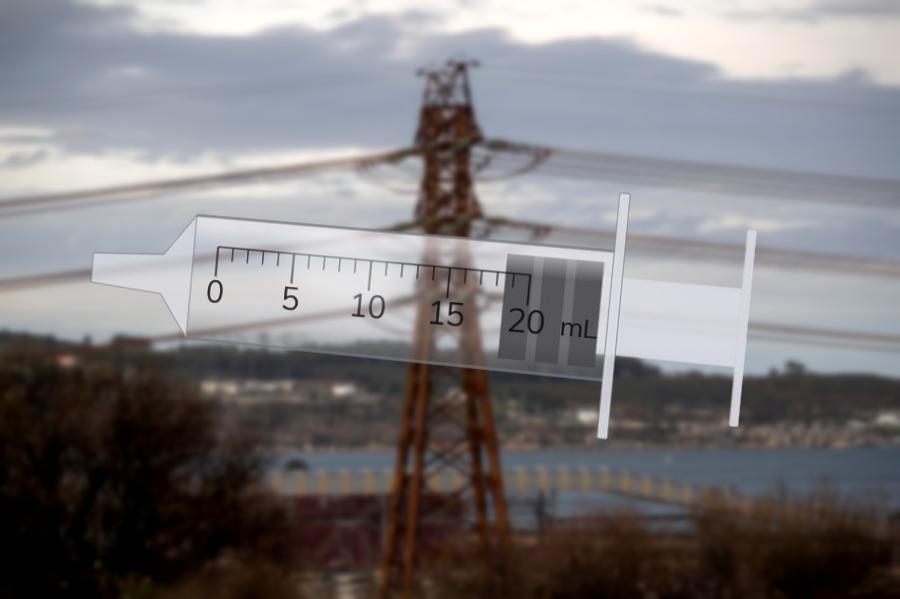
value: **18.5** mL
